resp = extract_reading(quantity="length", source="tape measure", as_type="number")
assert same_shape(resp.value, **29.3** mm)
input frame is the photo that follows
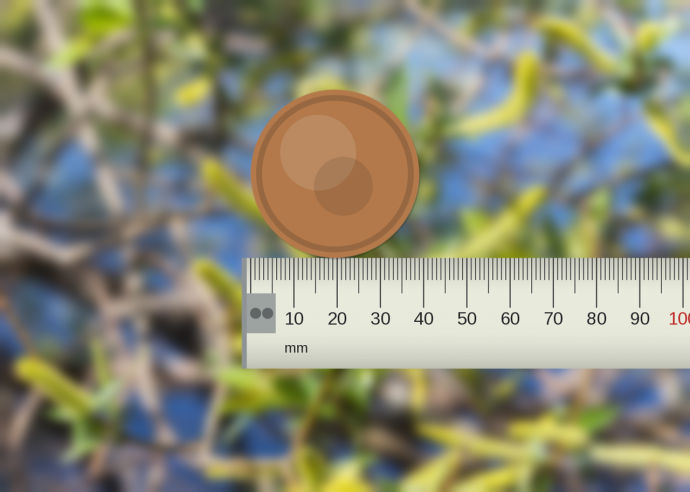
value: **39** mm
